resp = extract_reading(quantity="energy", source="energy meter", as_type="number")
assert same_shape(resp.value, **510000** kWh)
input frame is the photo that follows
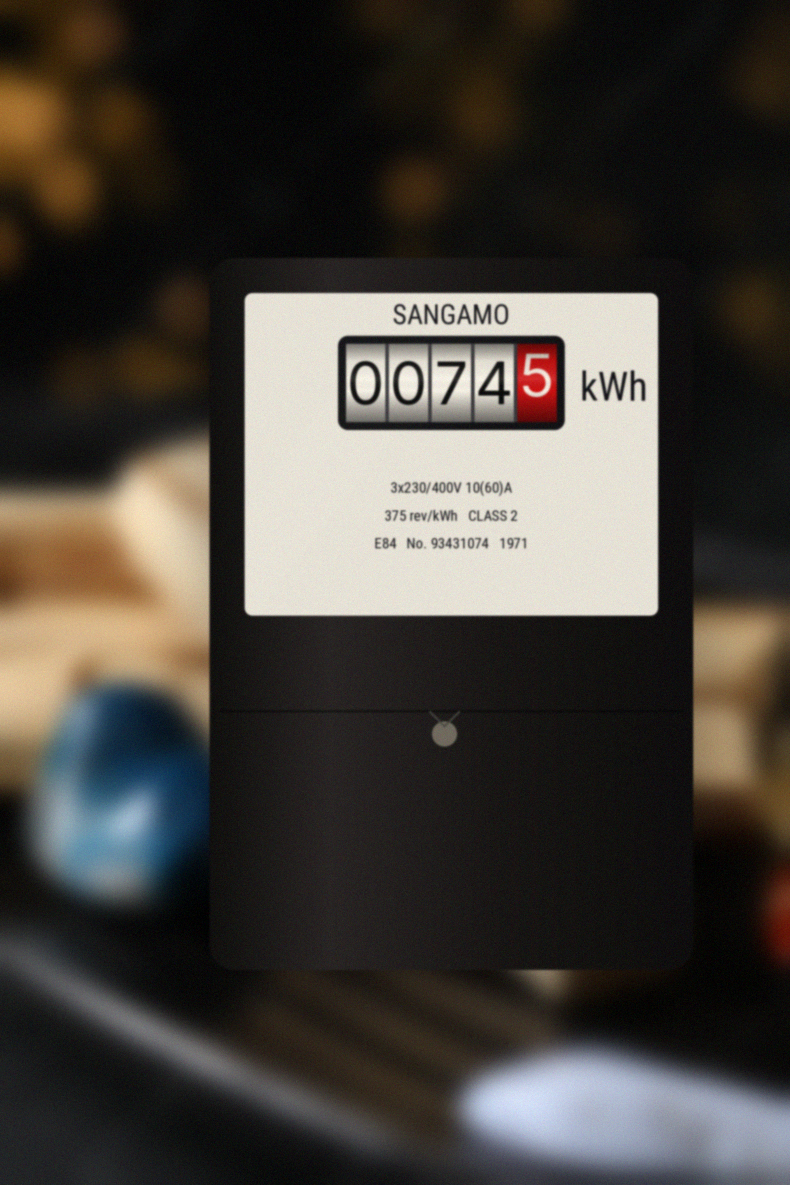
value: **74.5** kWh
